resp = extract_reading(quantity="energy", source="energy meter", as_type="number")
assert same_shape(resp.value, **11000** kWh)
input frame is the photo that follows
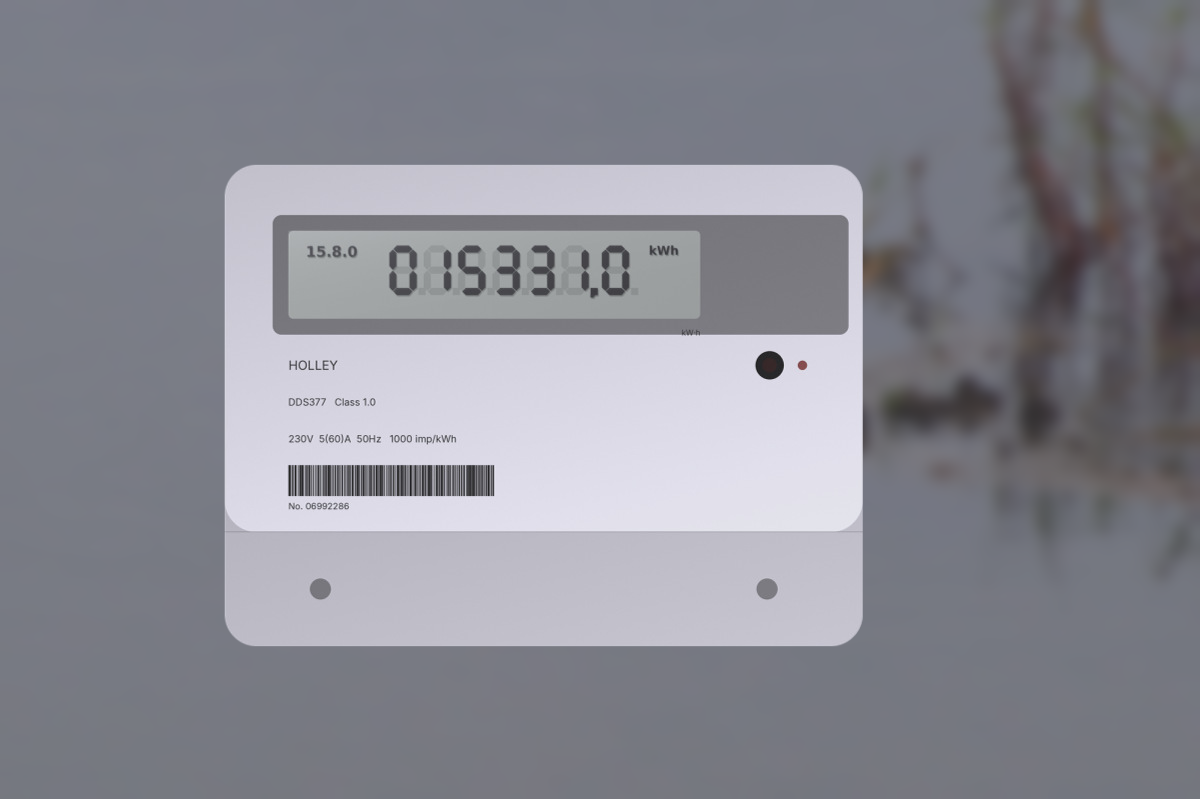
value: **15331.0** kWh
